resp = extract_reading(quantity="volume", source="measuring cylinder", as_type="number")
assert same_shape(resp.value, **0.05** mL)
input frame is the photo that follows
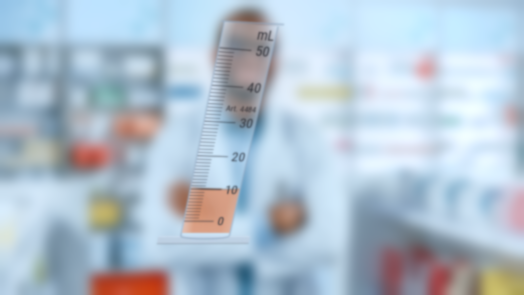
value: **10** mL
